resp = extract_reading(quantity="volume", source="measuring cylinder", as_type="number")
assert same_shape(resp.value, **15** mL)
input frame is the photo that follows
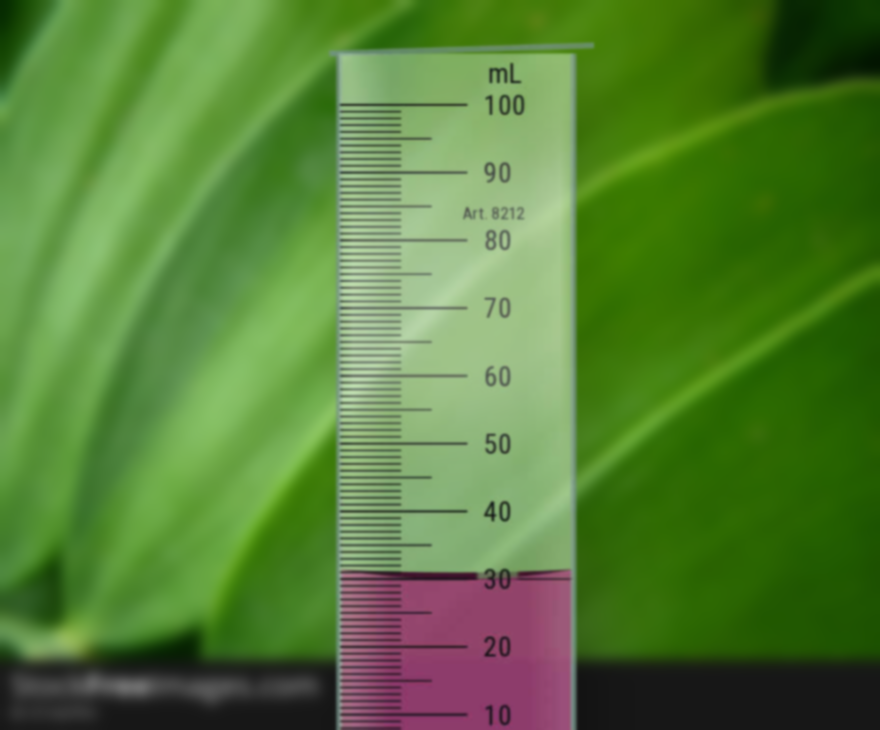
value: **30** mL
